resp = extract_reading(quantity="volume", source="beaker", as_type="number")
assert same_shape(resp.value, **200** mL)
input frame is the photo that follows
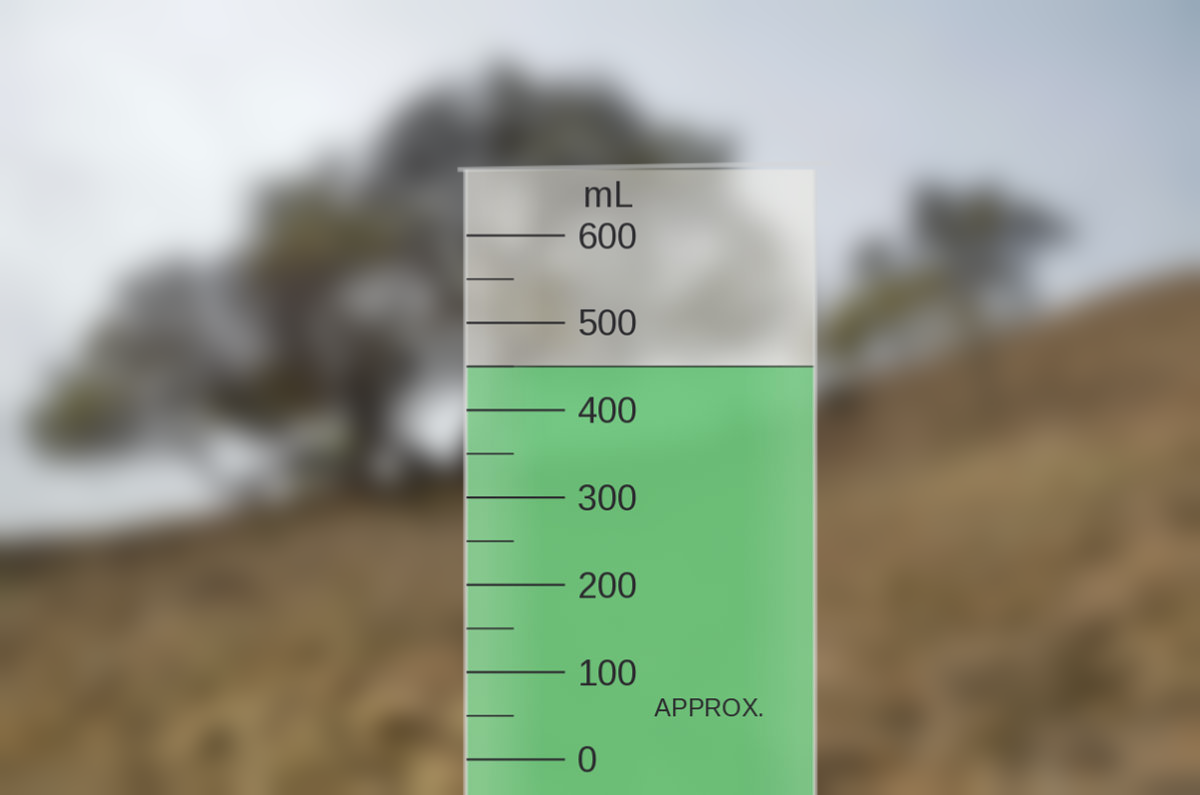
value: **450** mL
